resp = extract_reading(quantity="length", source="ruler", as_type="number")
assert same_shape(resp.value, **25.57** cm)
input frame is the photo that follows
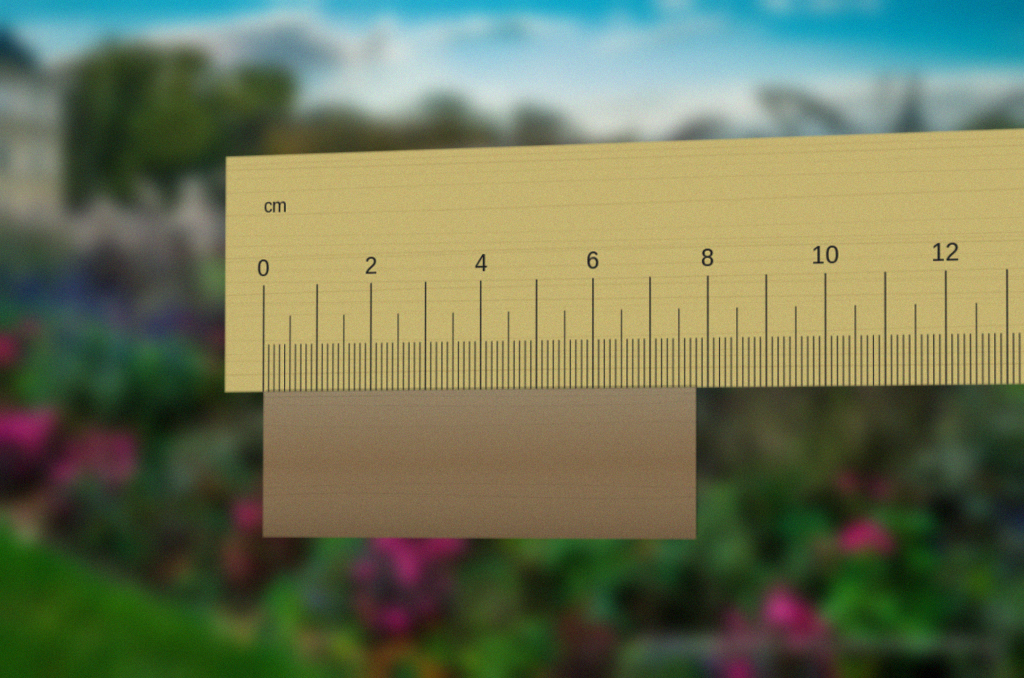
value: **7.8** cm
